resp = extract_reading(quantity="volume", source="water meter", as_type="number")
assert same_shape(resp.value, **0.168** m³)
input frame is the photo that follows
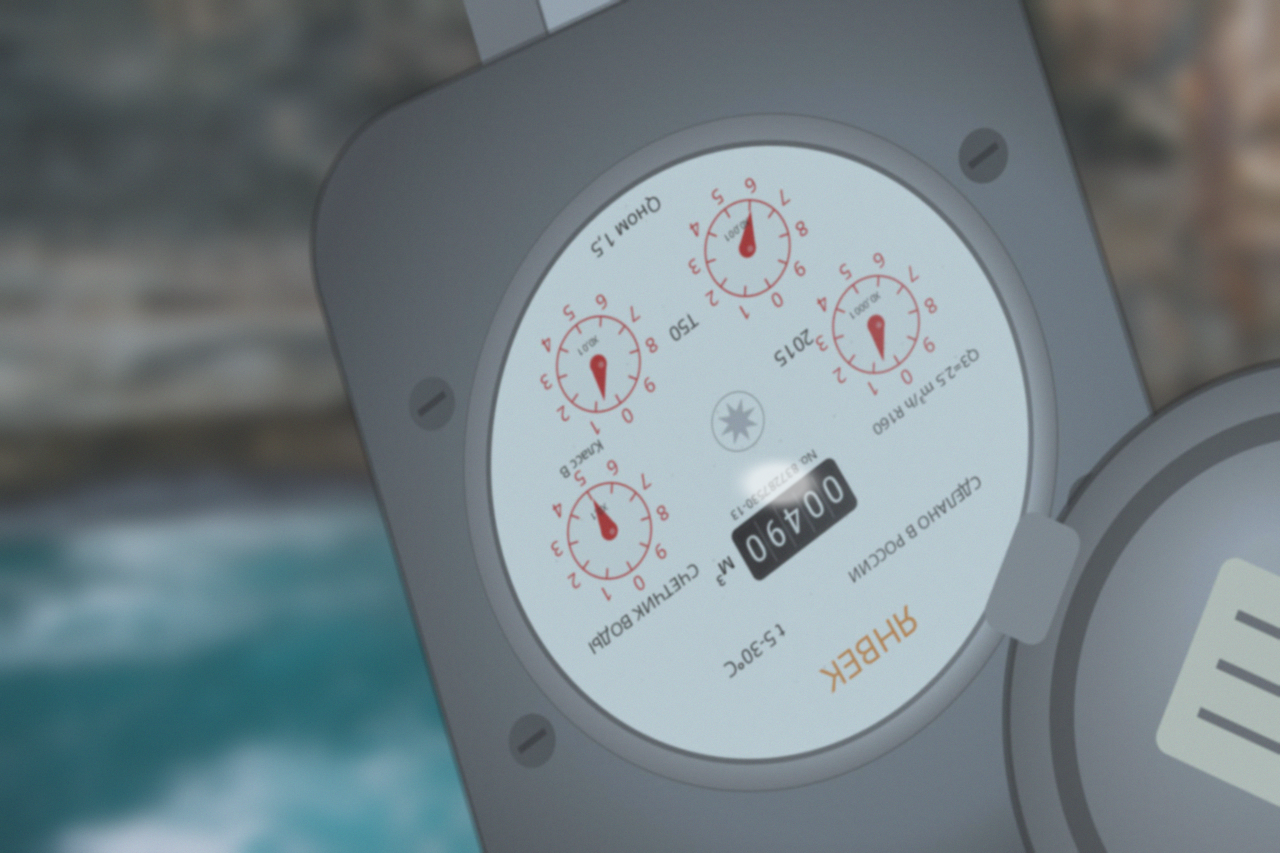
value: **490.5060** m³
